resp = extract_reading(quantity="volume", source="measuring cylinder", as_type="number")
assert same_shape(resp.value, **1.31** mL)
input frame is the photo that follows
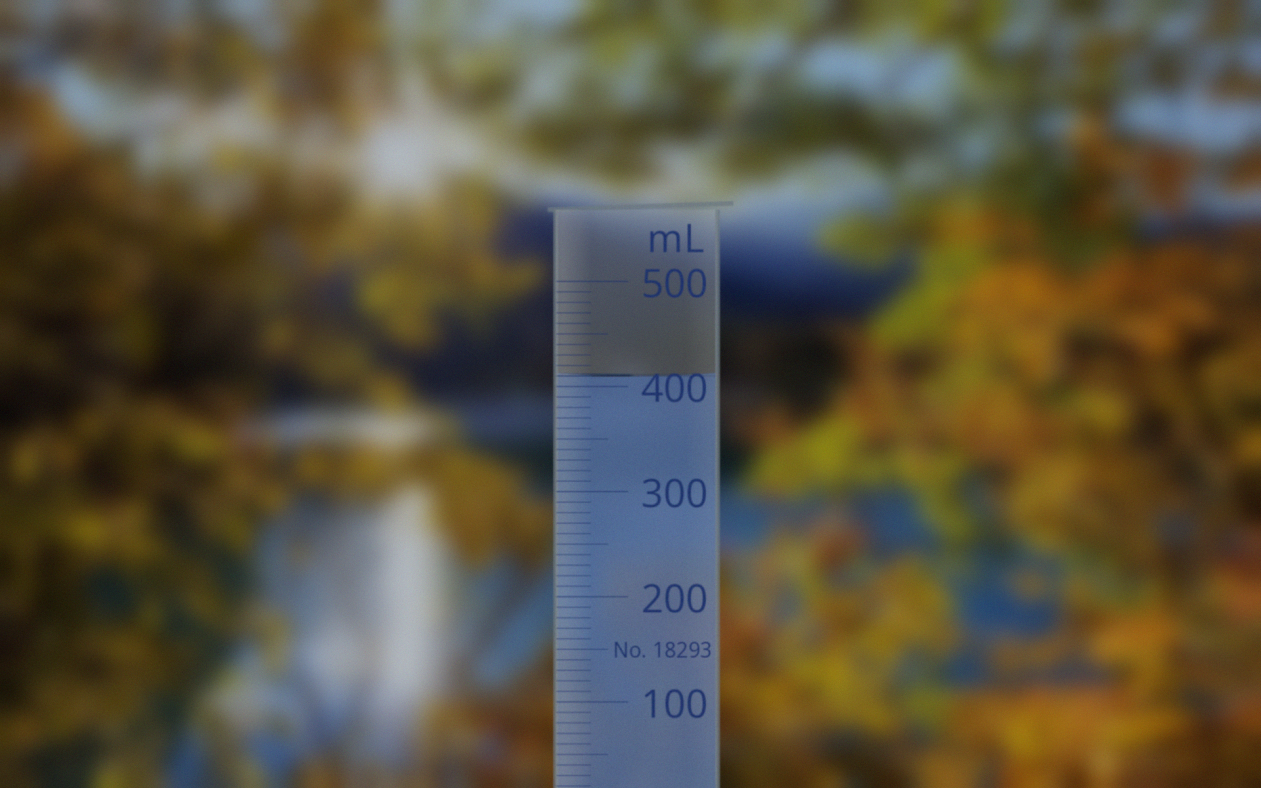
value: **410** mL
